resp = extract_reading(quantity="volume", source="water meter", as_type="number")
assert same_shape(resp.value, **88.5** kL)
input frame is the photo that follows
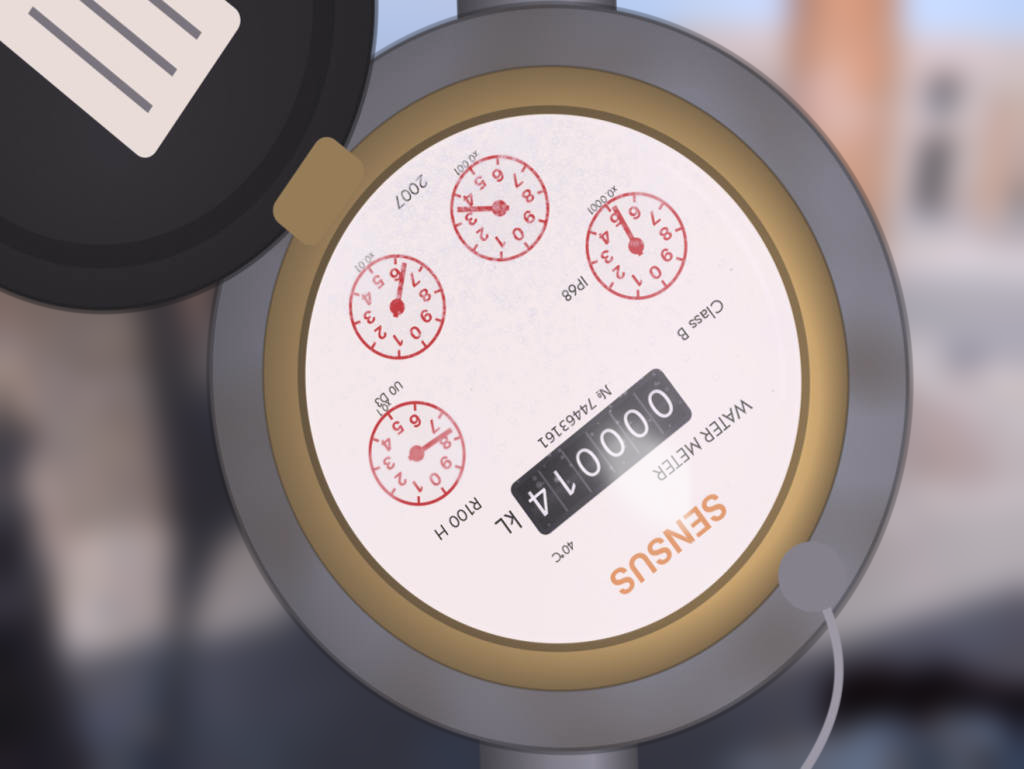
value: **14.7635** kL
